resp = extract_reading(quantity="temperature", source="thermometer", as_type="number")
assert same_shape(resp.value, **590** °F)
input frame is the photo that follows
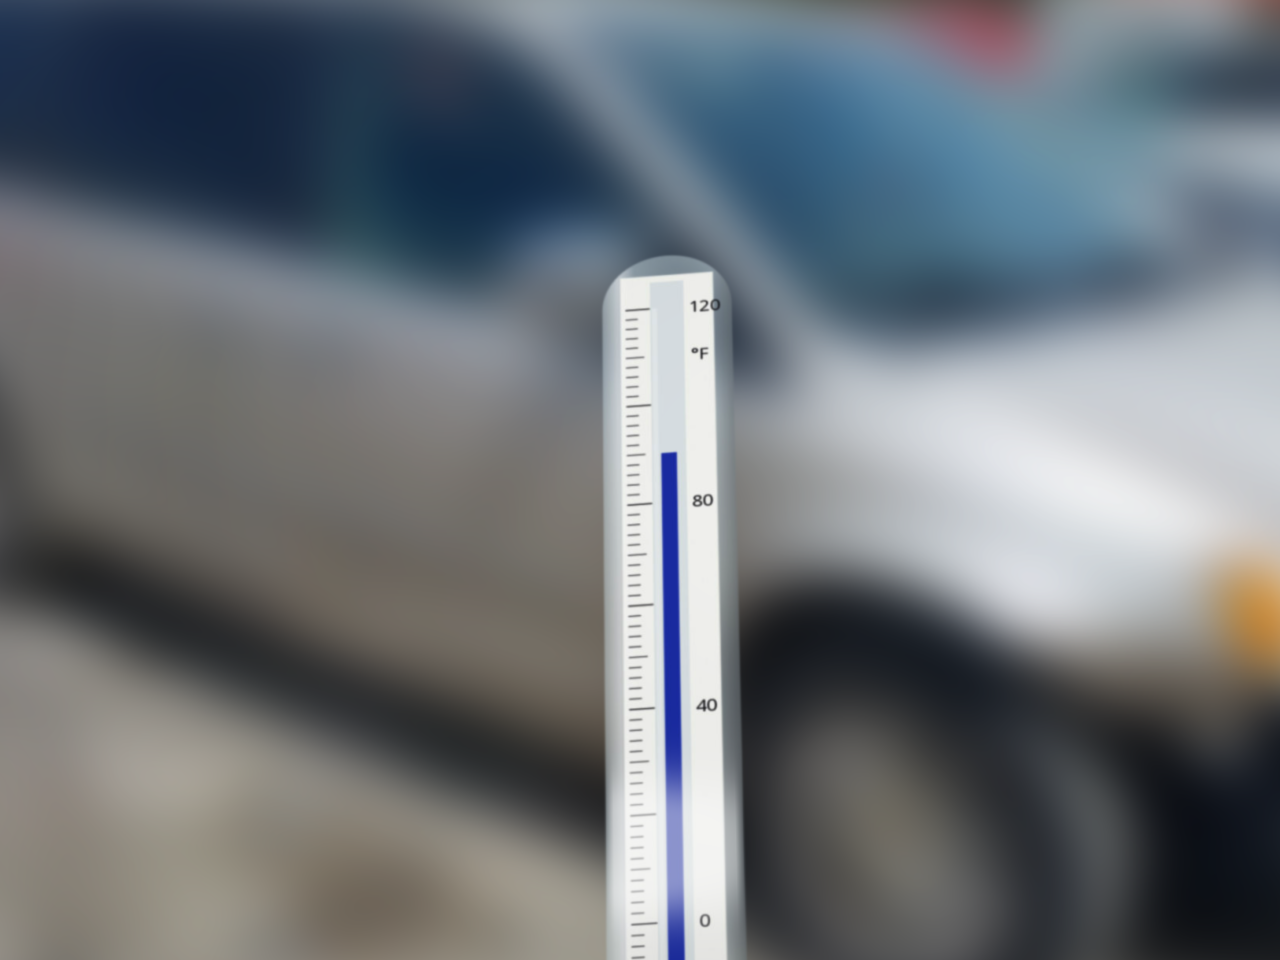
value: **90** °F
